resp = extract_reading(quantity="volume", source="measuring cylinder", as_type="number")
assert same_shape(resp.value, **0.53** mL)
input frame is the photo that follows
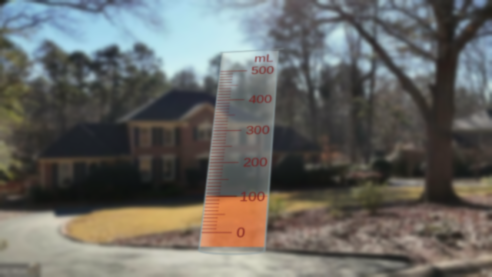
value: **100** mL
